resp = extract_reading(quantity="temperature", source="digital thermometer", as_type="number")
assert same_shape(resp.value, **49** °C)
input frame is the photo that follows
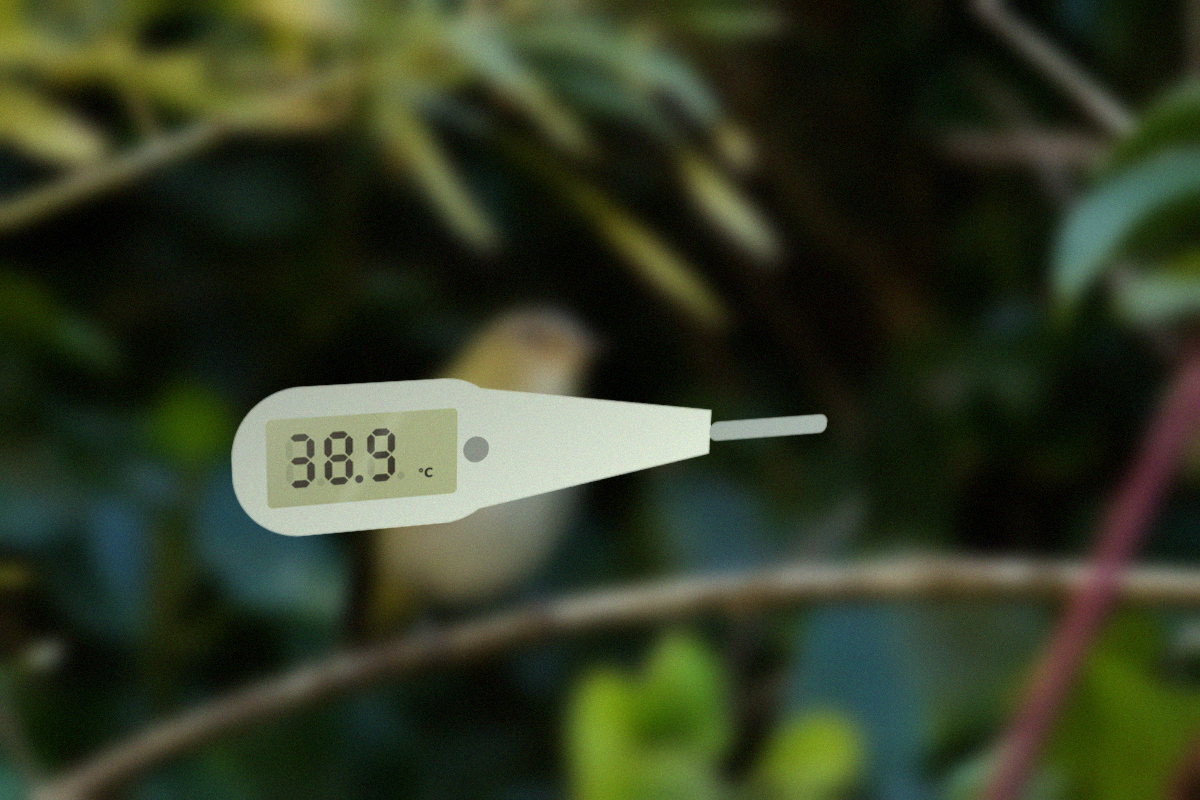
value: **38.9** °C
